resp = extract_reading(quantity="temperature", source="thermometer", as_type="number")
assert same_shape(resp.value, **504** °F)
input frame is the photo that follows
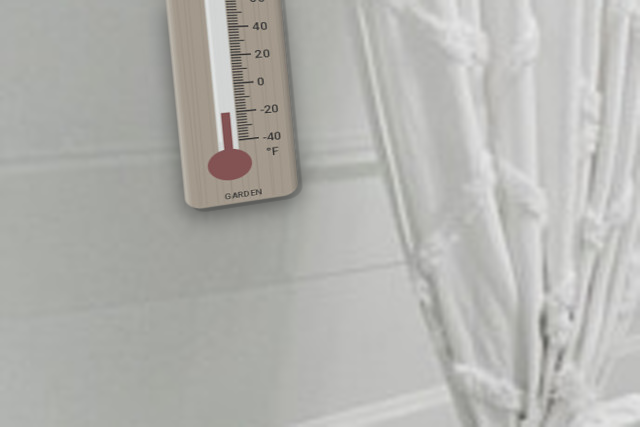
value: **-20** °F
